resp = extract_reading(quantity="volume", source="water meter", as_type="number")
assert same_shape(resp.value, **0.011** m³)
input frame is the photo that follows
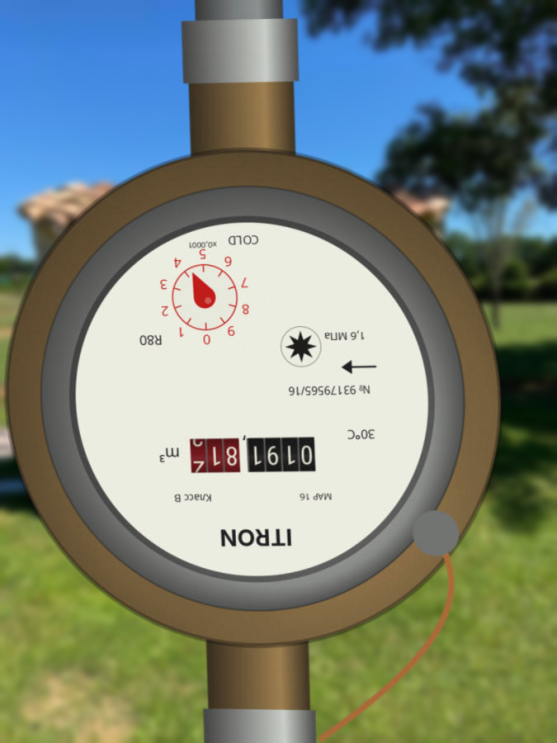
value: **191.8124** m³
